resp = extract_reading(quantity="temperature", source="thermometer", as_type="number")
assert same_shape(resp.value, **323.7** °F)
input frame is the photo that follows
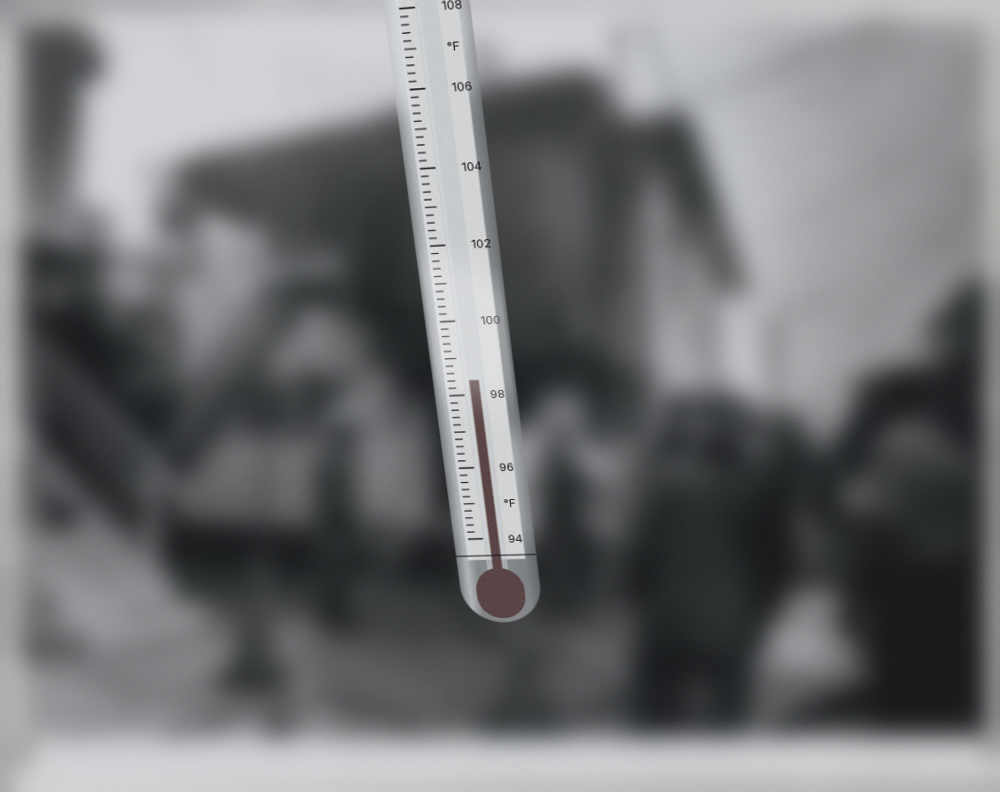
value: **98.4** °F
